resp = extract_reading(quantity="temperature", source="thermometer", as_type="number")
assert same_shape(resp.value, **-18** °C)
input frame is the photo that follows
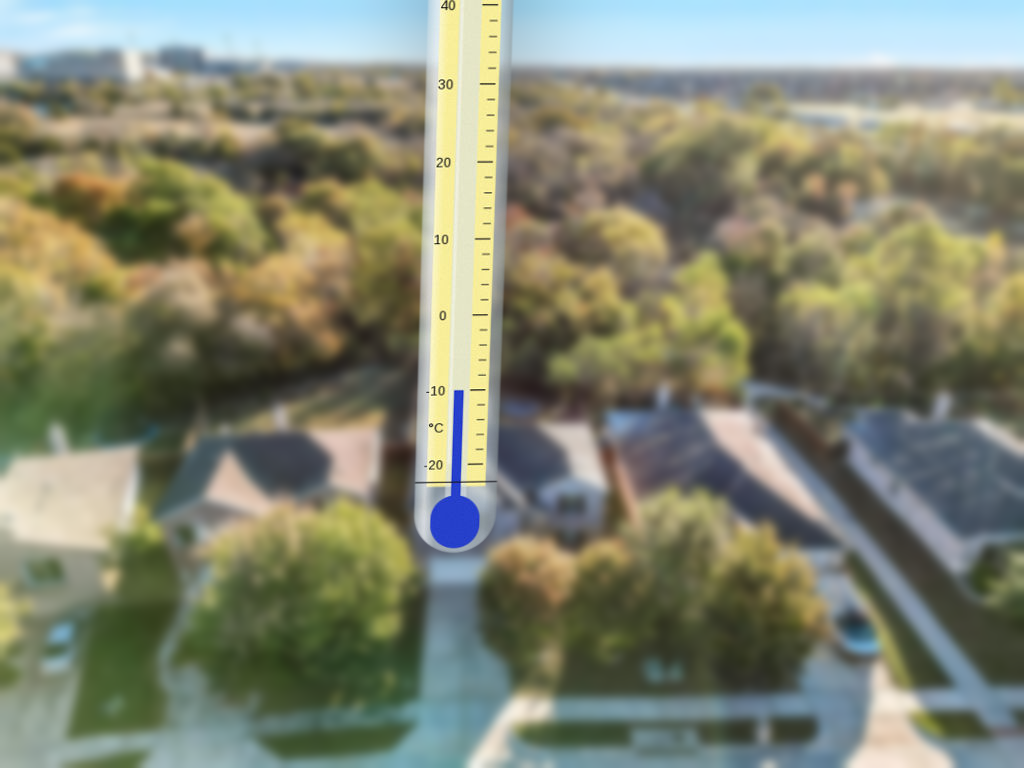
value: **-10** °C
